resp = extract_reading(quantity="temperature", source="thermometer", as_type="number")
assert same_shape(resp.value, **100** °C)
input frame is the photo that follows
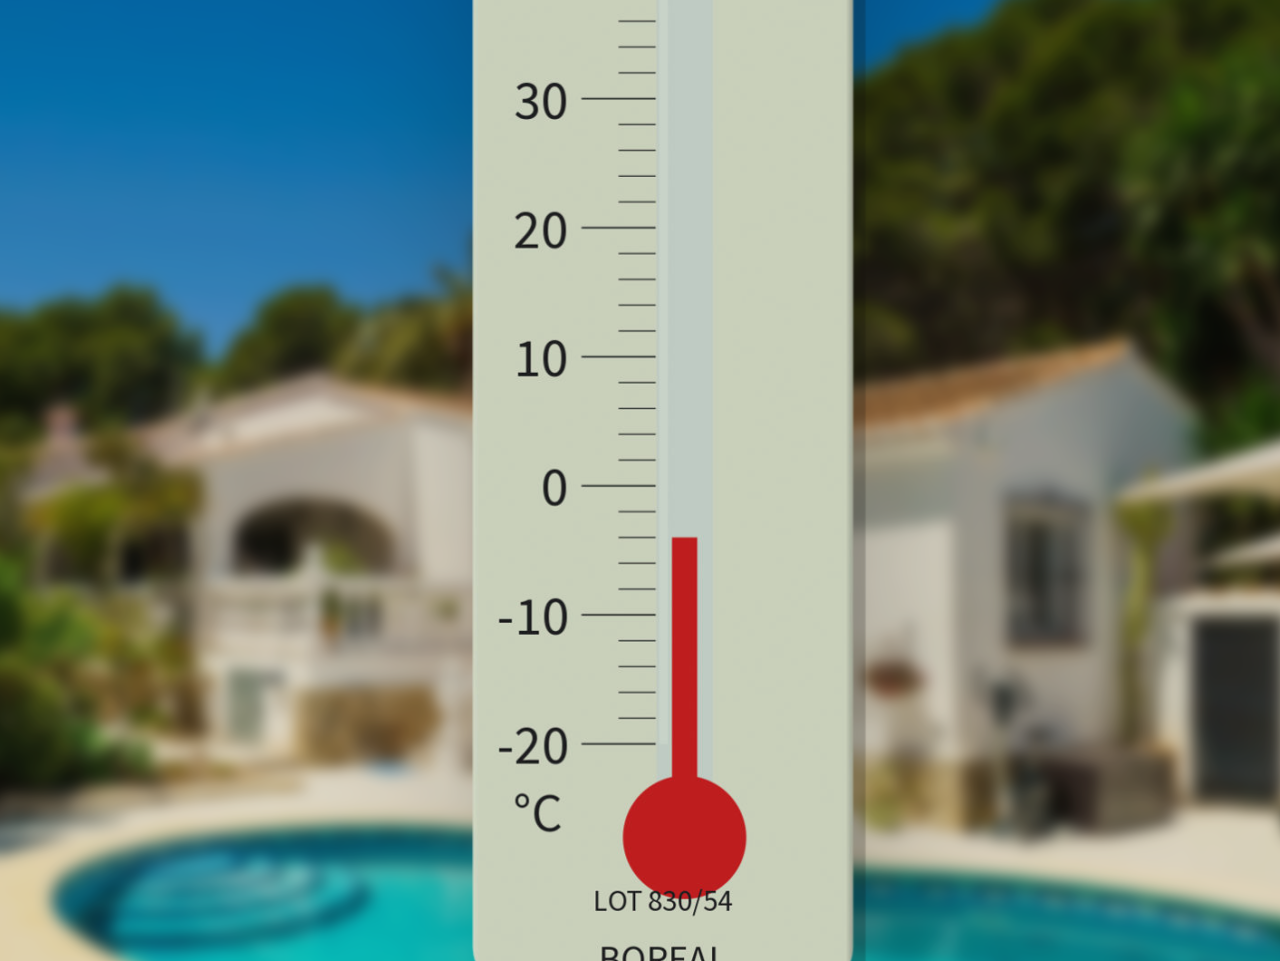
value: **-4** °C
